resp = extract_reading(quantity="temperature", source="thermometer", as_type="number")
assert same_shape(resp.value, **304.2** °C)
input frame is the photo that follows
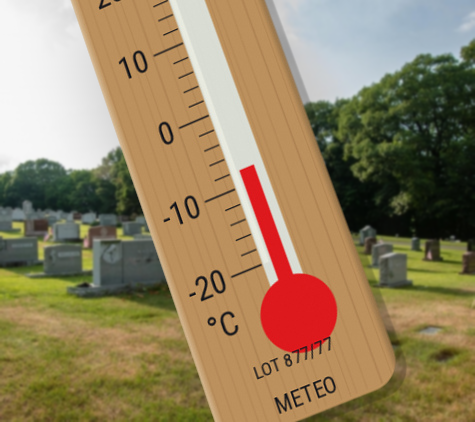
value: **-8** °C
